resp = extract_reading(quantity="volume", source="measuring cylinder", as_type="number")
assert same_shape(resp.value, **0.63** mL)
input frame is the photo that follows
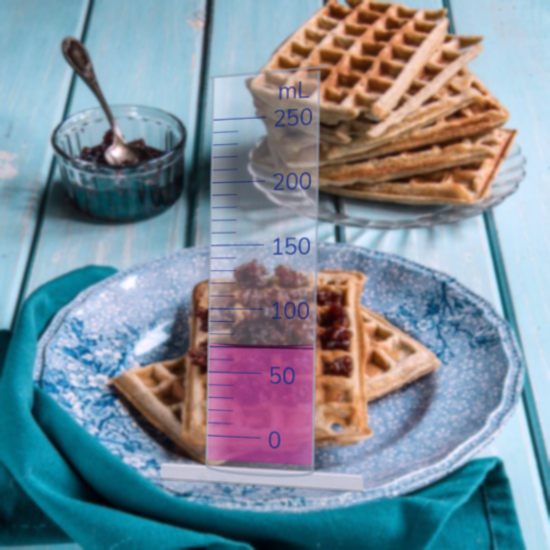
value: **70** mL
